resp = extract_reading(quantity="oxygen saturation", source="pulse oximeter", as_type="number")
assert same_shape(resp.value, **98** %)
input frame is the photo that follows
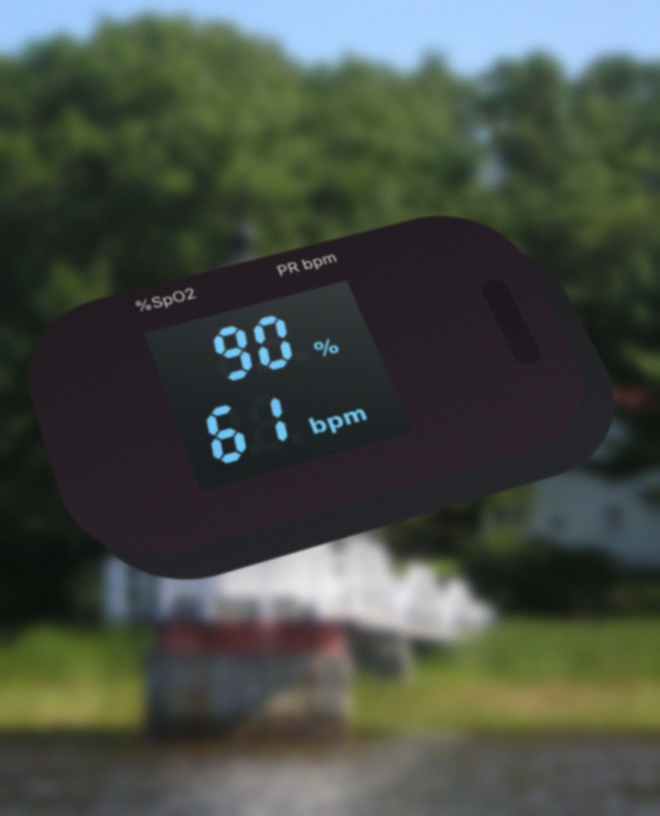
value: **90** %
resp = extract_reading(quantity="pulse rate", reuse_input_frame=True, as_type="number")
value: **61** bpm
